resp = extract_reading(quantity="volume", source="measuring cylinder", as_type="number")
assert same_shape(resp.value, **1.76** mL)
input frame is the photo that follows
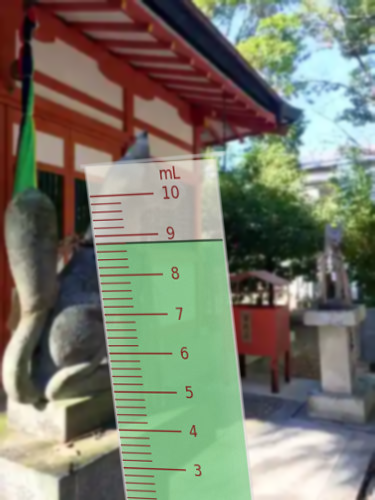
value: **8.8** mL
